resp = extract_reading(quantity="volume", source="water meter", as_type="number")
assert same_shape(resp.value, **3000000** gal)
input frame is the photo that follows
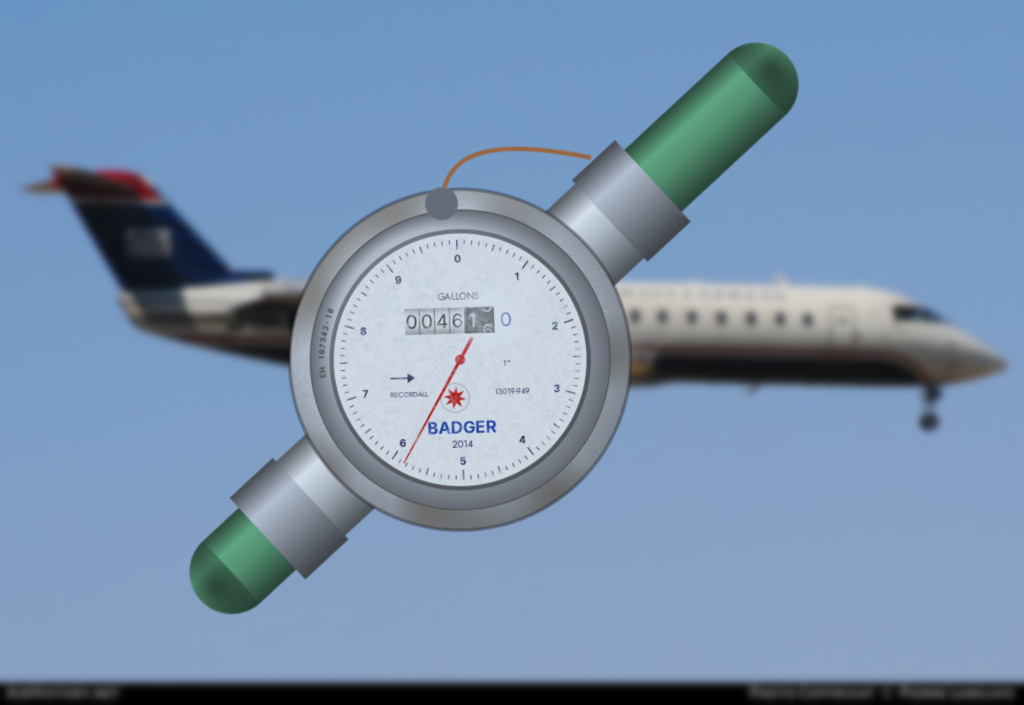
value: **46155.8** gal
